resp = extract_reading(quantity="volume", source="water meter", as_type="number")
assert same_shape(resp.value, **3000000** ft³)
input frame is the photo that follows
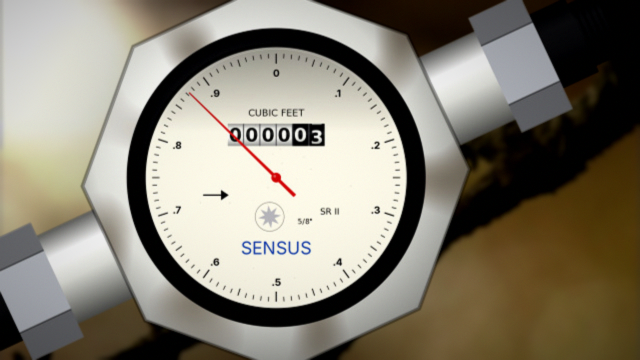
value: **2.87** ft³
